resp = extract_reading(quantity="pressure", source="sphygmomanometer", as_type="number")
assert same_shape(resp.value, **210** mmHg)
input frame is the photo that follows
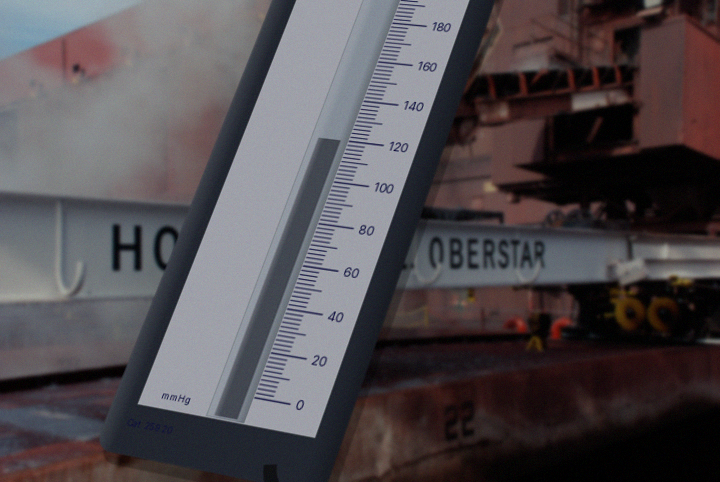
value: **120** mmHg
